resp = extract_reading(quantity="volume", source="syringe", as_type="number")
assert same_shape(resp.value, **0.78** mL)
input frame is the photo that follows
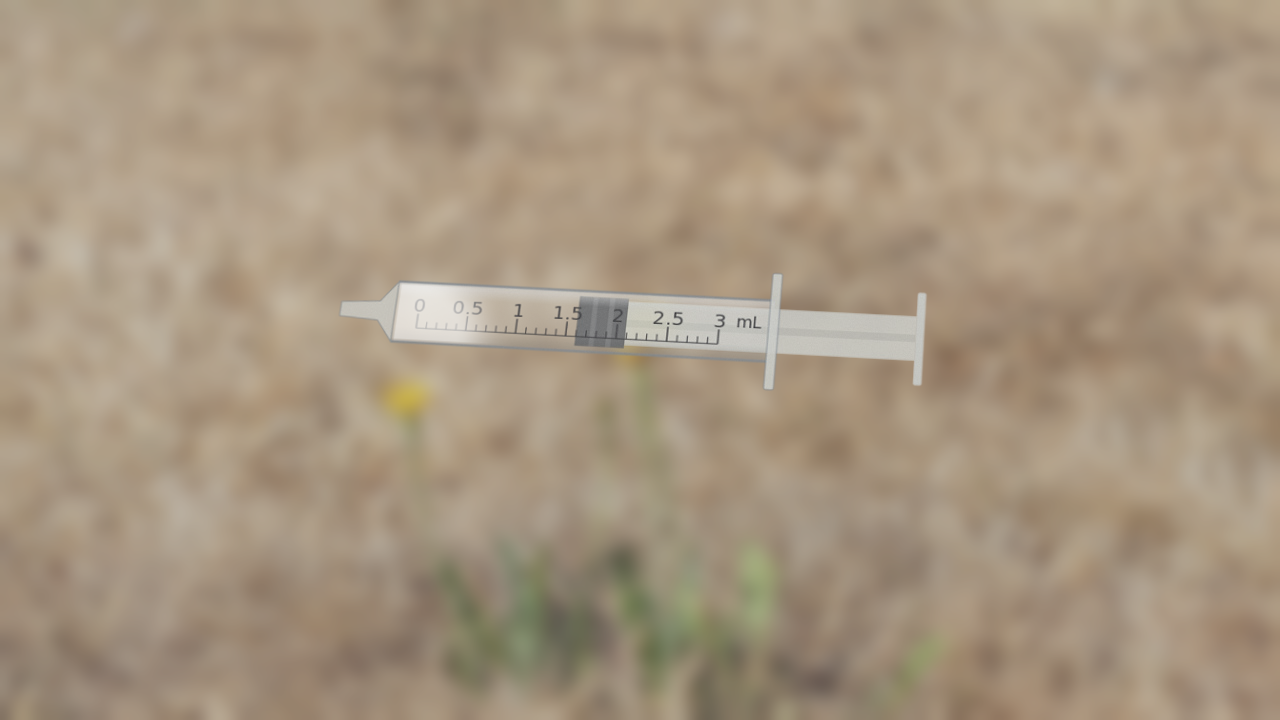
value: **1.6** mL
